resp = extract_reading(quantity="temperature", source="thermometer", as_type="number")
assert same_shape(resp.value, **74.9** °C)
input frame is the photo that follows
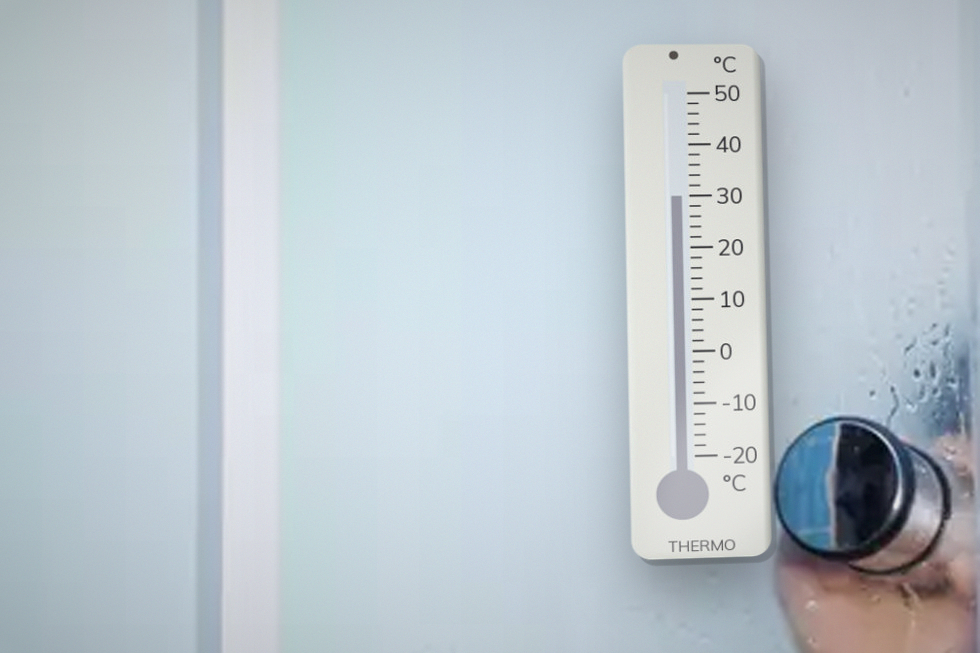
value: **30** °C
